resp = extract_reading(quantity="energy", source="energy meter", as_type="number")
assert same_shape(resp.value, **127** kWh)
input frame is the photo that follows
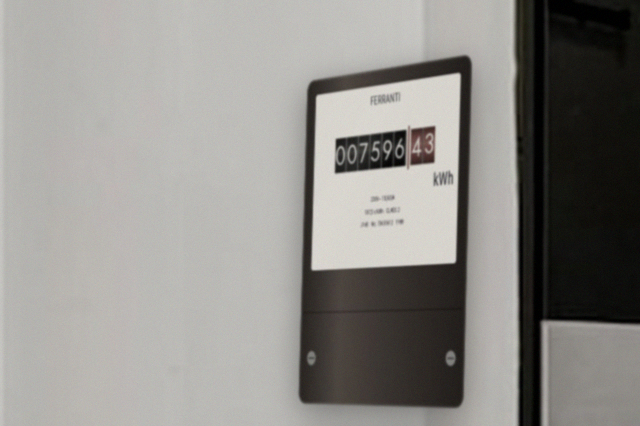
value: **7596.43** kWh
